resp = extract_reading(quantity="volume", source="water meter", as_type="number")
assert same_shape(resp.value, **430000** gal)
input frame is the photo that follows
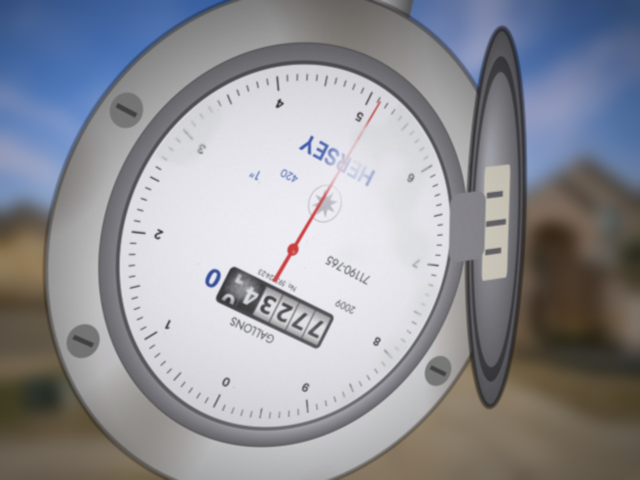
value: **7723405.1** gal
